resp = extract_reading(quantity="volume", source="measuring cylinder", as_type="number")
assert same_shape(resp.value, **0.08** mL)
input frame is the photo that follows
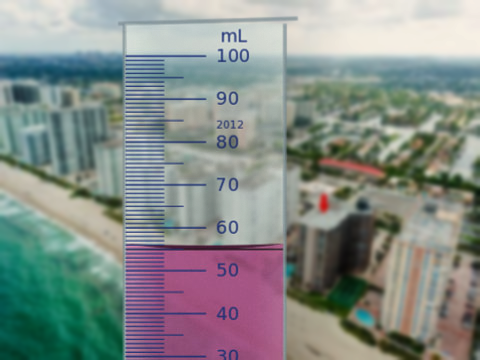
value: **55** mL
